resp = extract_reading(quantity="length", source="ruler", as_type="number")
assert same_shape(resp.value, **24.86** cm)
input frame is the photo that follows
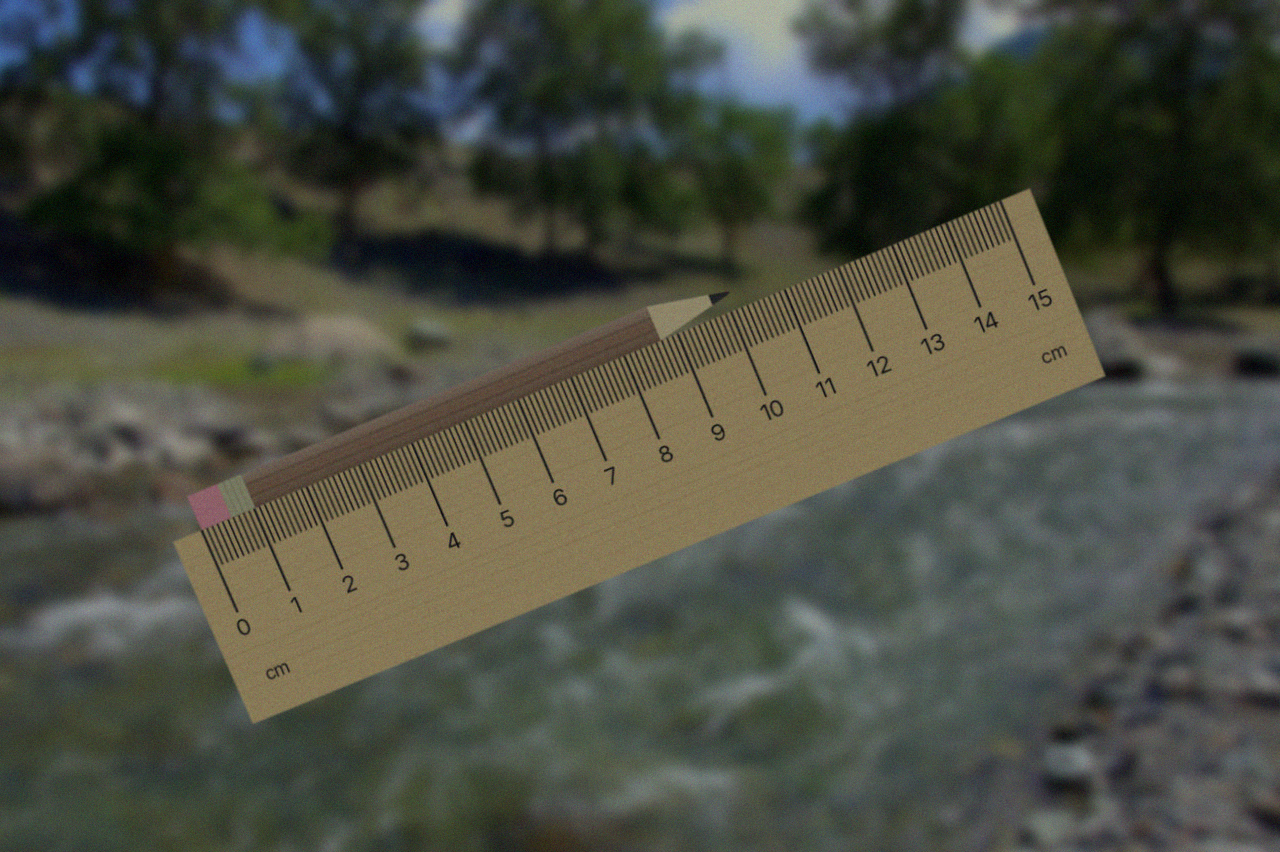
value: **10.1** cm
